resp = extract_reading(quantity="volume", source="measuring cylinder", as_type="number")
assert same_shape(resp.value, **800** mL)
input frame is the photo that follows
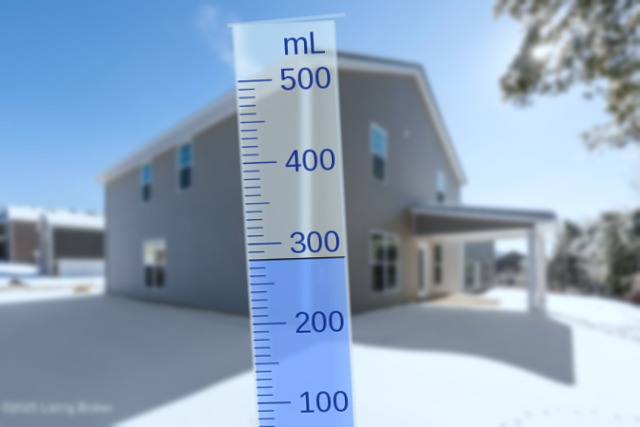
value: **280** mL
